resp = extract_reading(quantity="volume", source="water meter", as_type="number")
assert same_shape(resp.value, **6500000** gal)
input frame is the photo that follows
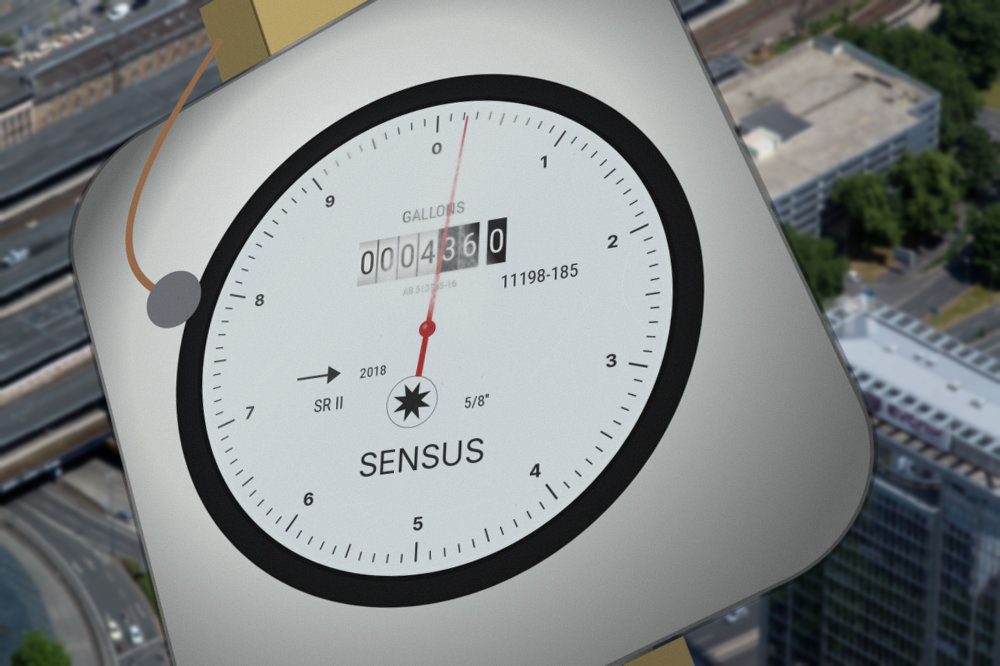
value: **4360.2** gal
